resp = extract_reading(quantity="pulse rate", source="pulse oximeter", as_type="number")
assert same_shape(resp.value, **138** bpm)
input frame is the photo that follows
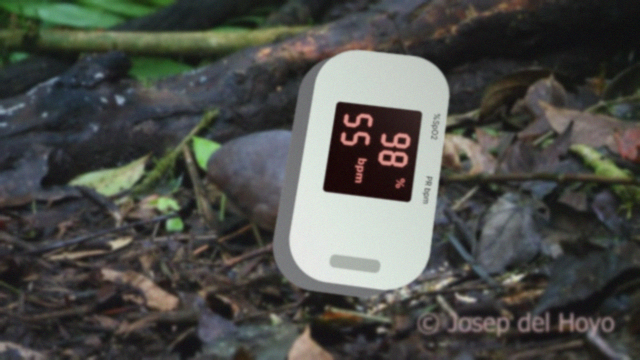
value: **55** bpm
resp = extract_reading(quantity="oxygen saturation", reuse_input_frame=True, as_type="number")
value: **98** %
